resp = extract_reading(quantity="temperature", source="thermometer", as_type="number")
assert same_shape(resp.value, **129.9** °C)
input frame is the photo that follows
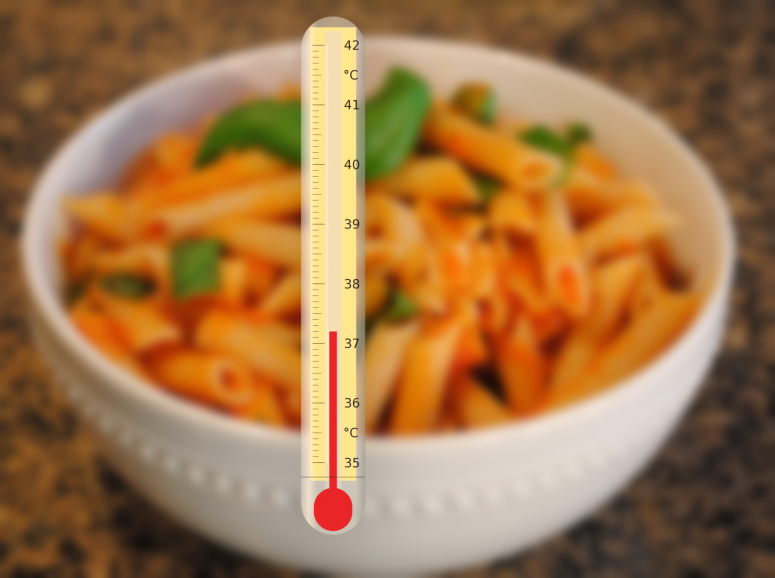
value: **37.2** °C
